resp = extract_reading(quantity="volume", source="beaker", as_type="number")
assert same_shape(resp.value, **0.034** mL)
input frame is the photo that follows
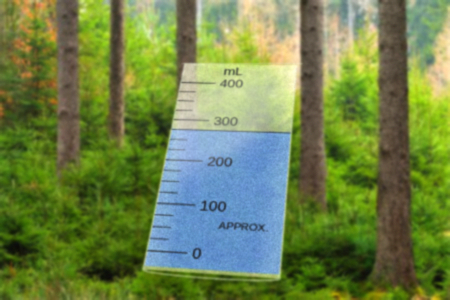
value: **275** mL
